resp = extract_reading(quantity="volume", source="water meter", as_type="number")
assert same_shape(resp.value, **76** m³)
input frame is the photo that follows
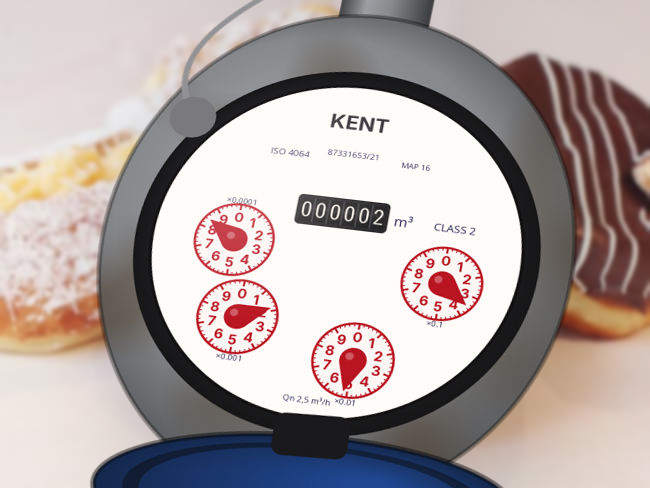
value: **2.3518** m³
